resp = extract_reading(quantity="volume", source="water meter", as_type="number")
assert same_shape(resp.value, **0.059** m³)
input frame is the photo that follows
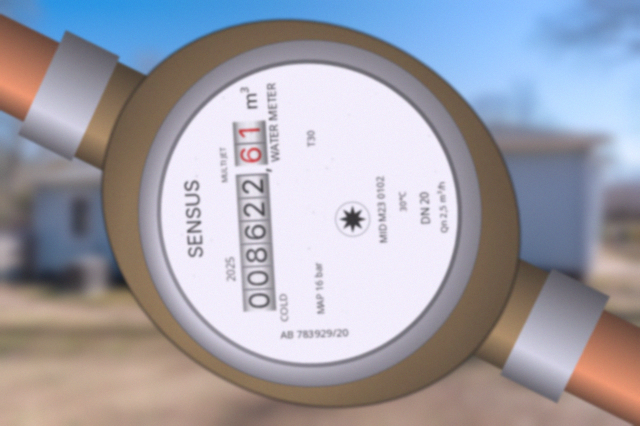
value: **8622.61** m³
